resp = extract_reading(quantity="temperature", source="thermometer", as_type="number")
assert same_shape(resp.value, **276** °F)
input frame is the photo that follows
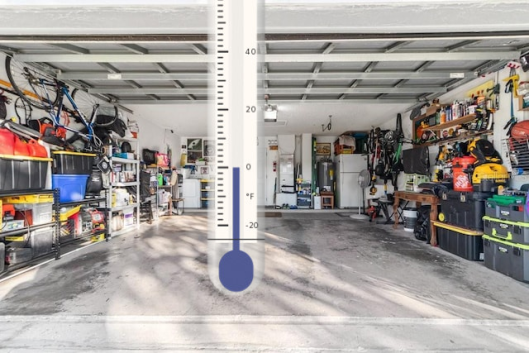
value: **0** °F
